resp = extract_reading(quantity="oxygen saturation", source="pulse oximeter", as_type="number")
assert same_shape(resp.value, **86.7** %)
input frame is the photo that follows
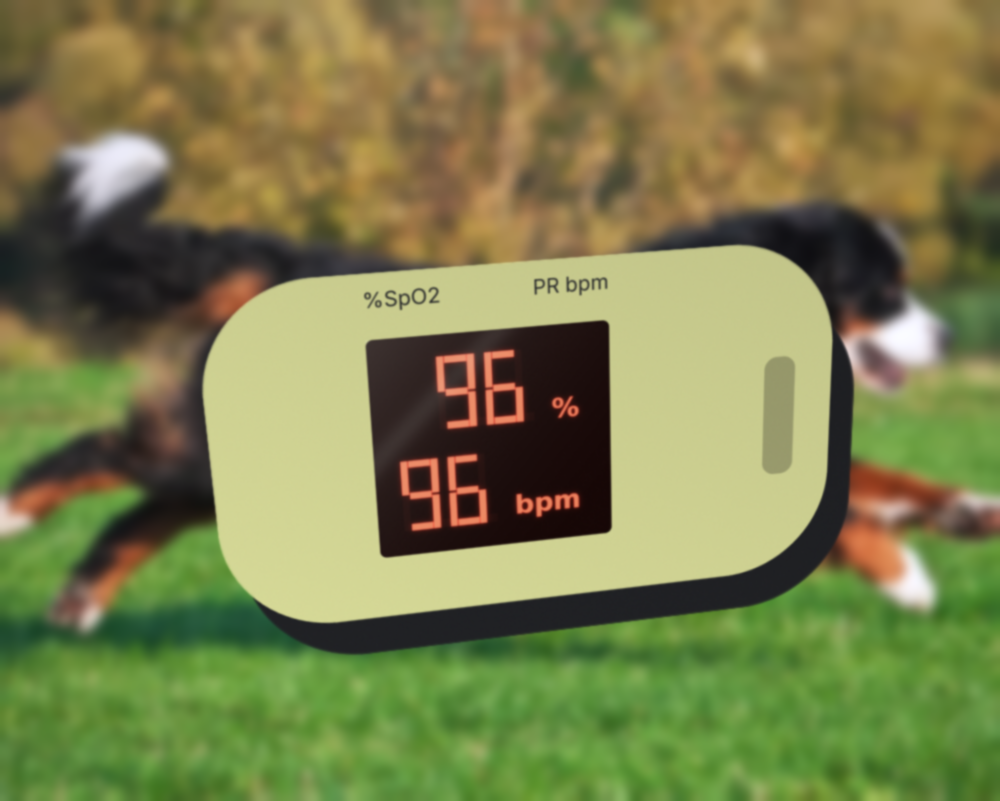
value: **96** %
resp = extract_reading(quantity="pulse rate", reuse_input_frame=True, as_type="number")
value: **96** bpm
